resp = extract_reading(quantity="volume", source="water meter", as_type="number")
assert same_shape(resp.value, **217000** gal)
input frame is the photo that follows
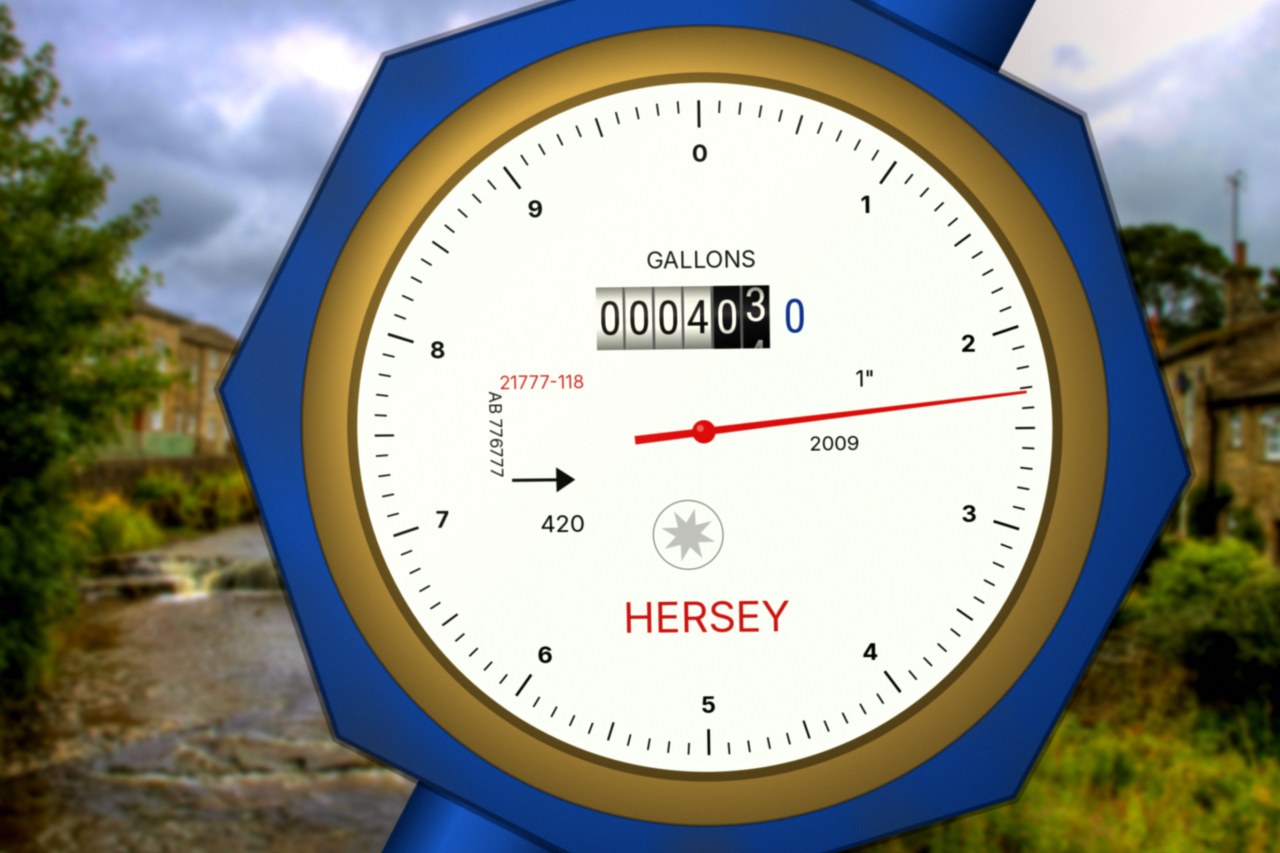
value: **4032.3** gal
